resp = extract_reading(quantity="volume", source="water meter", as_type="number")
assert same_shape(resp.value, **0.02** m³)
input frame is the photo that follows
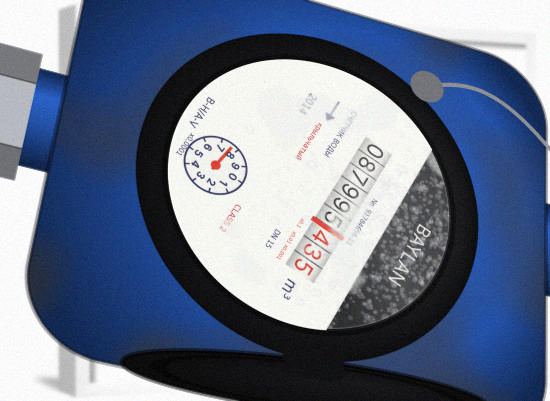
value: **87995.4357** m³
